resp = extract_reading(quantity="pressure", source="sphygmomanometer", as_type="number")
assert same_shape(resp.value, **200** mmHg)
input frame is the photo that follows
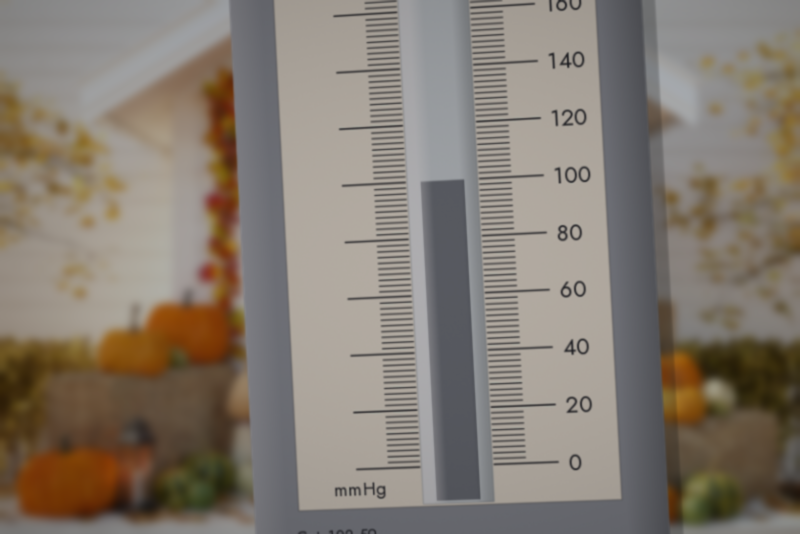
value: **100** mmHg
